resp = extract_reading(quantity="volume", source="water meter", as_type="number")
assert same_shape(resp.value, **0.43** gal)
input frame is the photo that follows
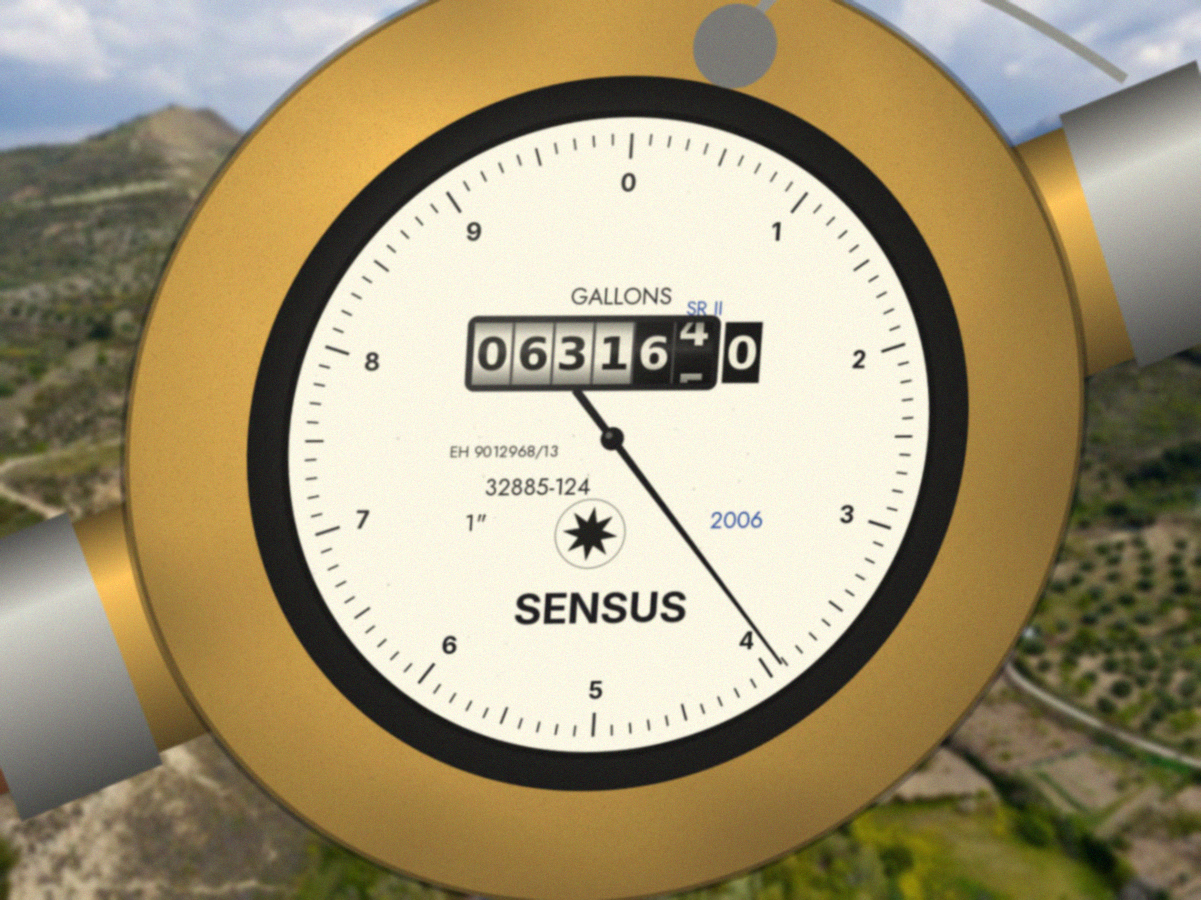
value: **631643.9** gal
